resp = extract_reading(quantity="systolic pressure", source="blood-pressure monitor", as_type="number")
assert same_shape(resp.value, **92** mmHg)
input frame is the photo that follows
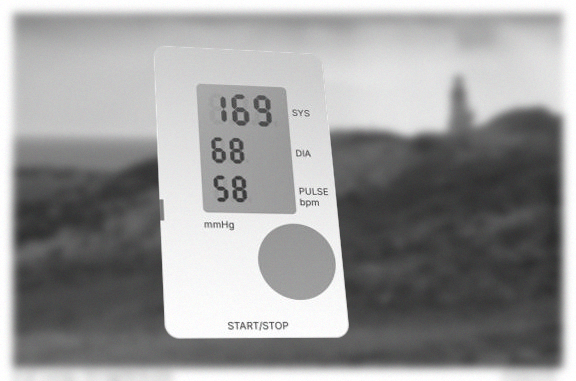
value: **169** mmHg
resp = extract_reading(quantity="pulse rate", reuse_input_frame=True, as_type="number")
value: **58** bpm
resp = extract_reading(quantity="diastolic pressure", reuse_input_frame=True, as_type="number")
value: **68** mmHg
